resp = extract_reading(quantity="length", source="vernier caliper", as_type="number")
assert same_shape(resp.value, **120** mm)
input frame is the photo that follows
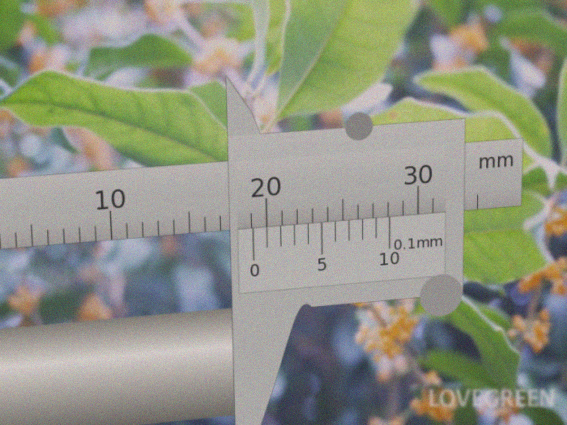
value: **19.1** mm
